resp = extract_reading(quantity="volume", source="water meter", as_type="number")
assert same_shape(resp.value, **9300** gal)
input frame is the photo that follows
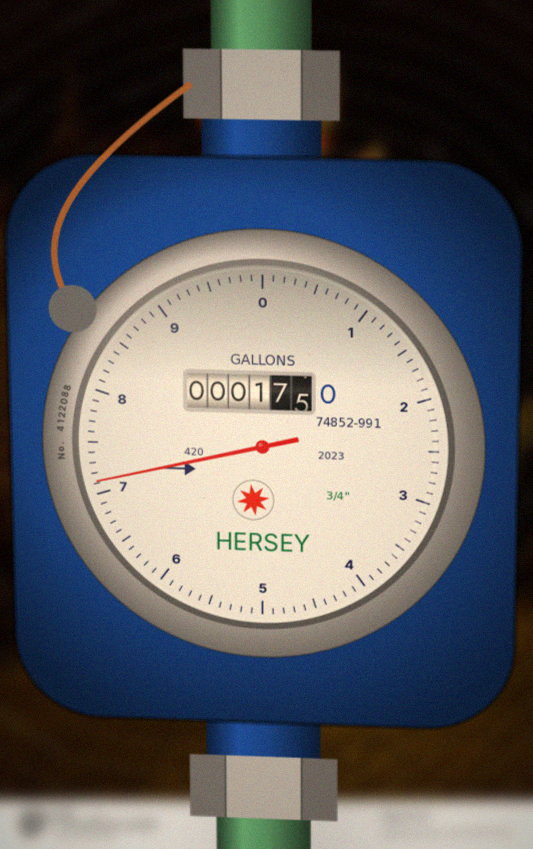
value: **1747.1** gal
